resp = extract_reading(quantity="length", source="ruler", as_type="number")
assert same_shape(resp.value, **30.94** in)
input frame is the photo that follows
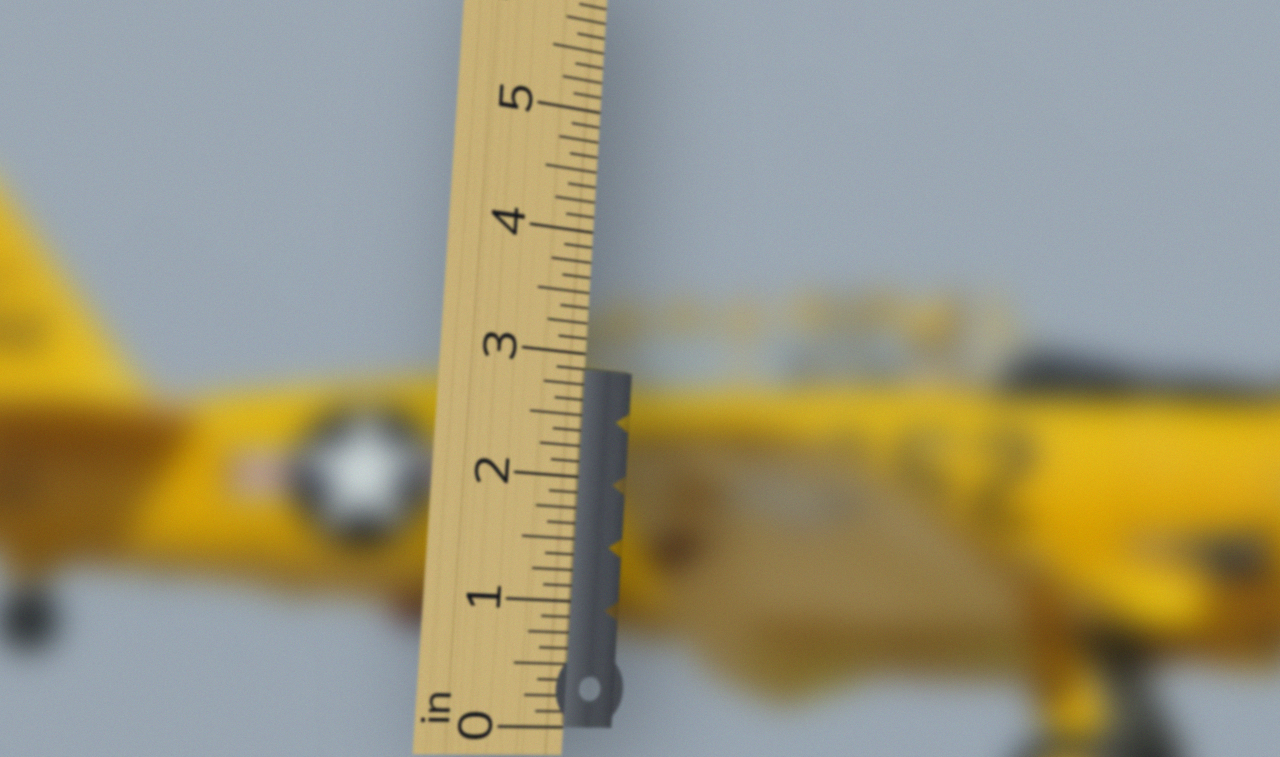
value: **2.875** in
